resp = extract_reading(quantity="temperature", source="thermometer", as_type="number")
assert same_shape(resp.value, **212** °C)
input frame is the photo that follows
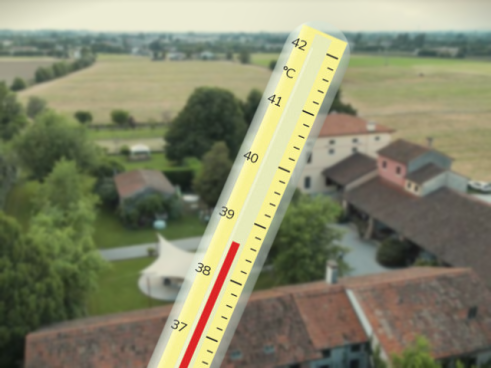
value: **38.6** °C
